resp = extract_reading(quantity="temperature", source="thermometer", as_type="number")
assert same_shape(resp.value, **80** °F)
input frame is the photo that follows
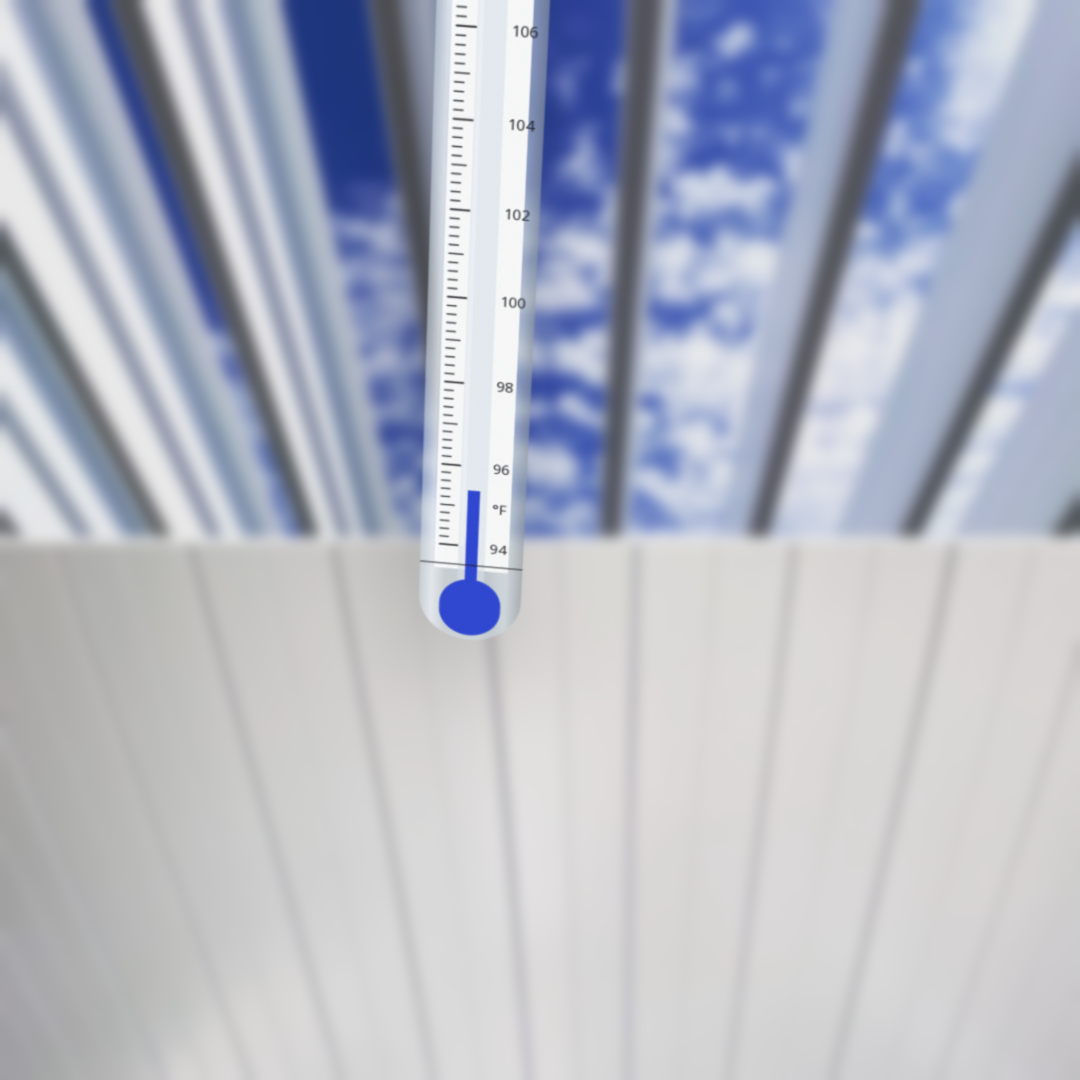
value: **95.4** °F
